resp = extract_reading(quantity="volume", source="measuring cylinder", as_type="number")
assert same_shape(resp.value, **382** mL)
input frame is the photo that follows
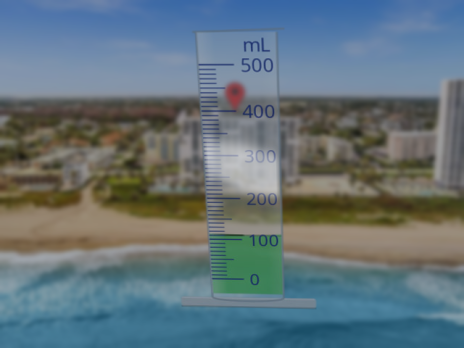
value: **110** mL
